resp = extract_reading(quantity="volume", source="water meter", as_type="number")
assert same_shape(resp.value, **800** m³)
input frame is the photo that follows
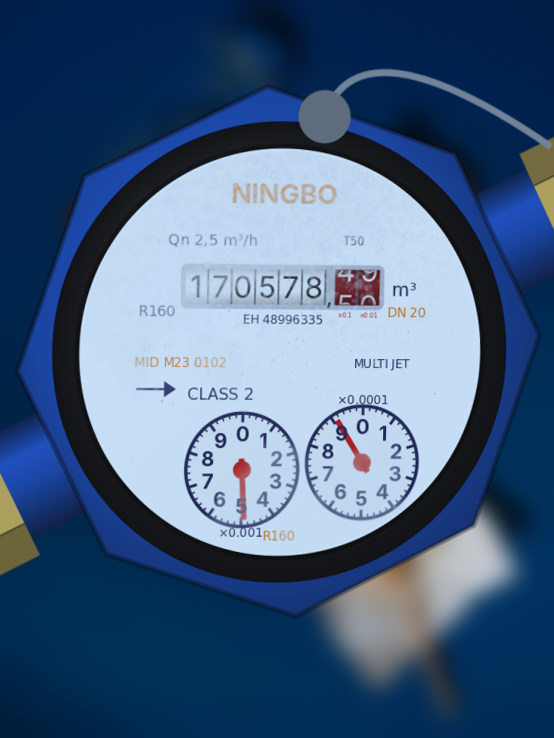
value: **170578.4949** m³
